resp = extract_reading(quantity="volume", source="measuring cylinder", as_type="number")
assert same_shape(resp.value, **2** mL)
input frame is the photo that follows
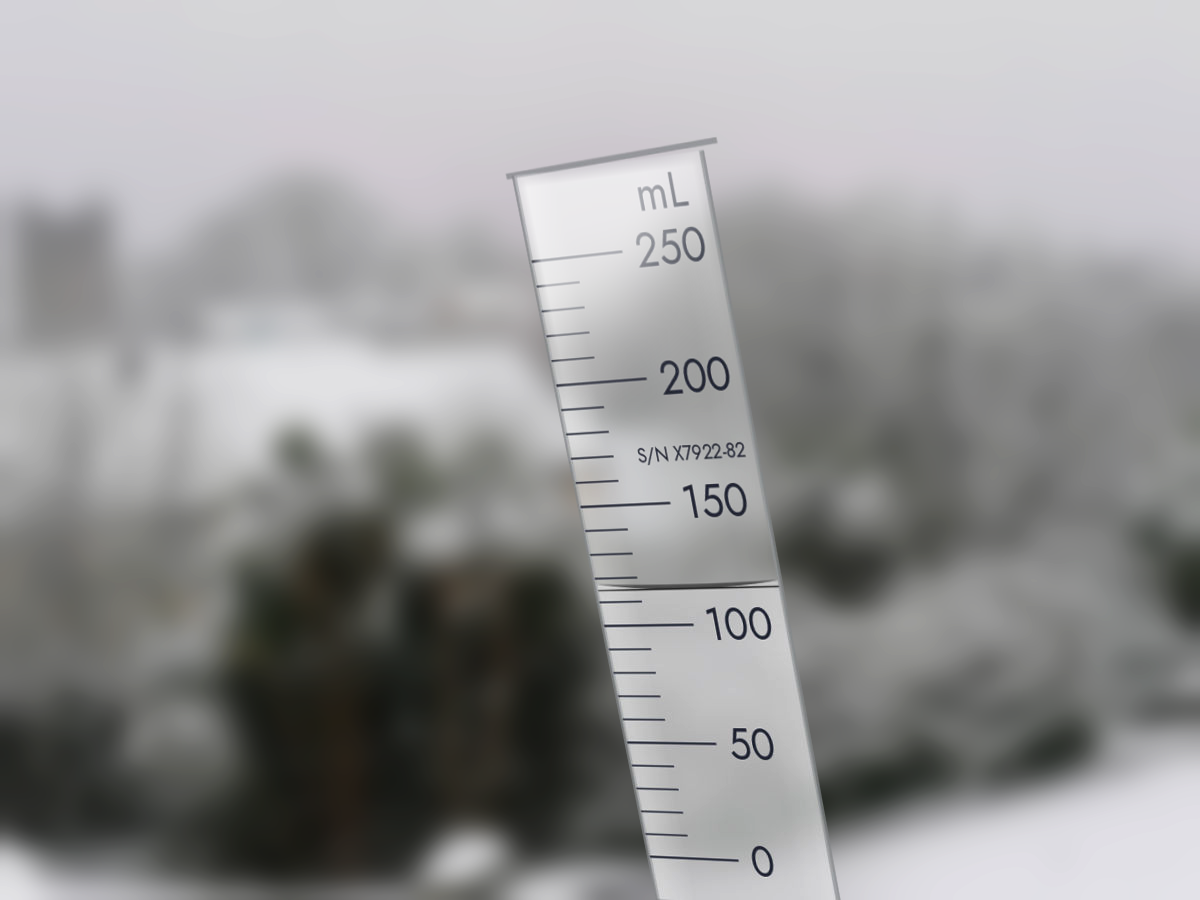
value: **115** mL
